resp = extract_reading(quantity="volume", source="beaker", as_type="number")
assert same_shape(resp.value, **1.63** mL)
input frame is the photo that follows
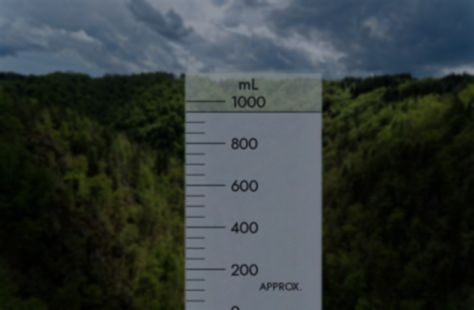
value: **950** mL
